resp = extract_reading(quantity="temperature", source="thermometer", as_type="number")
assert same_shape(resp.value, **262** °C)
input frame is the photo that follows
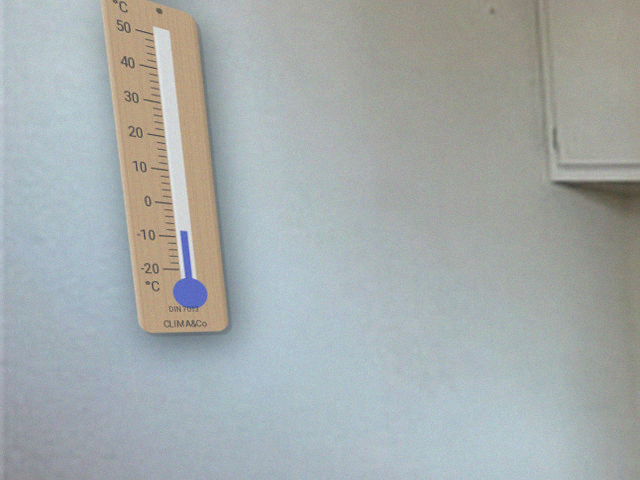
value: **-8** °C
